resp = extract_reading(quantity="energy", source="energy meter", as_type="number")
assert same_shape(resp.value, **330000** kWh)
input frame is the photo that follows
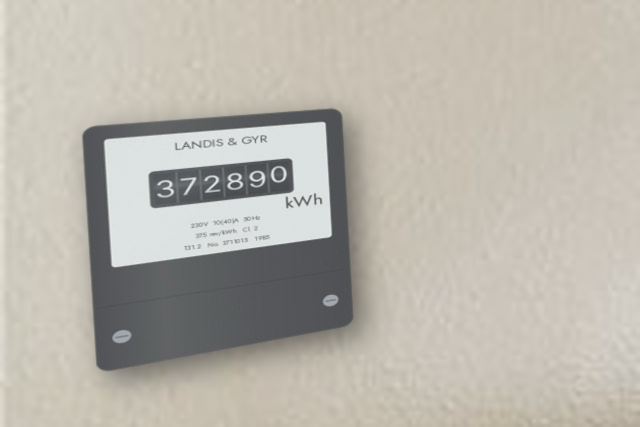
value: **372890** kWh
